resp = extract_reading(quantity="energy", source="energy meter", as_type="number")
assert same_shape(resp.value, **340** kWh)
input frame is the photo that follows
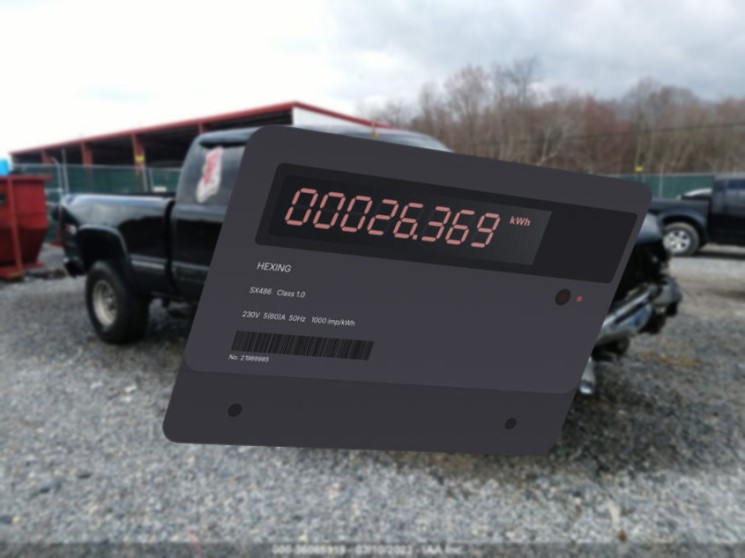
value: **26.369** kWh
